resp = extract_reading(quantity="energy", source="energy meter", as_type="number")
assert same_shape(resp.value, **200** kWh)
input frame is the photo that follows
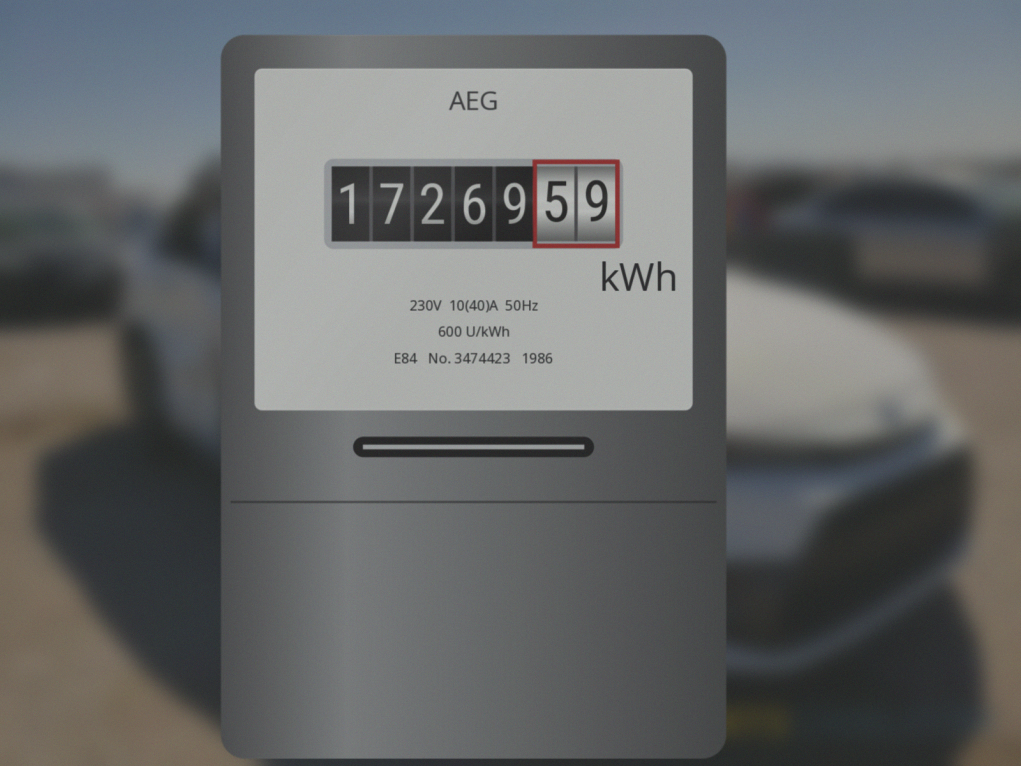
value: **17269.59** kWh
